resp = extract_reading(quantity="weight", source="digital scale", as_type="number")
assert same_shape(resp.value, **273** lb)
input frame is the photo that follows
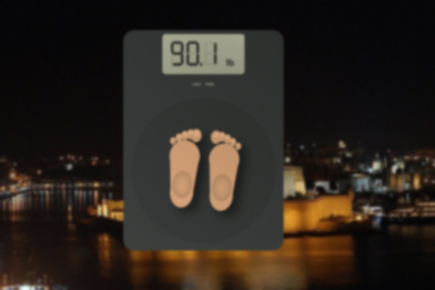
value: **90.1** lb
